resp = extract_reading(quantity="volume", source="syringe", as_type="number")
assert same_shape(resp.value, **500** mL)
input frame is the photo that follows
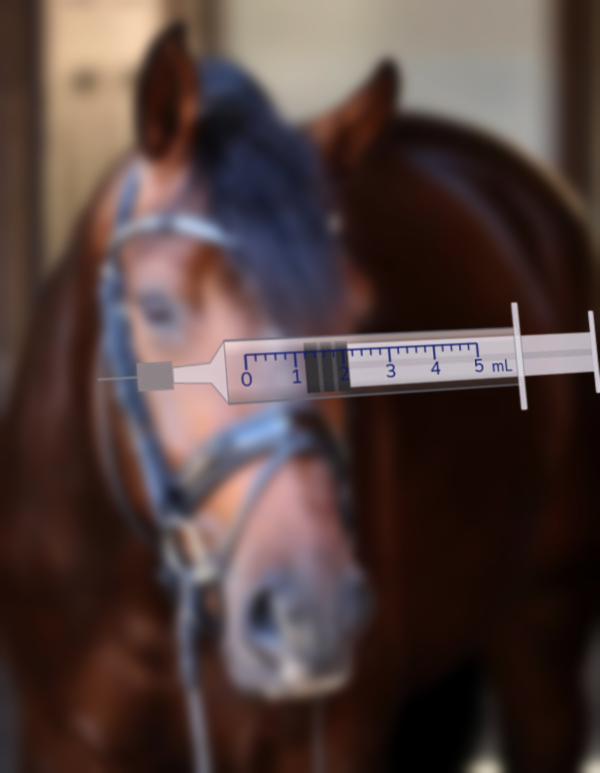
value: **1.2** mL
